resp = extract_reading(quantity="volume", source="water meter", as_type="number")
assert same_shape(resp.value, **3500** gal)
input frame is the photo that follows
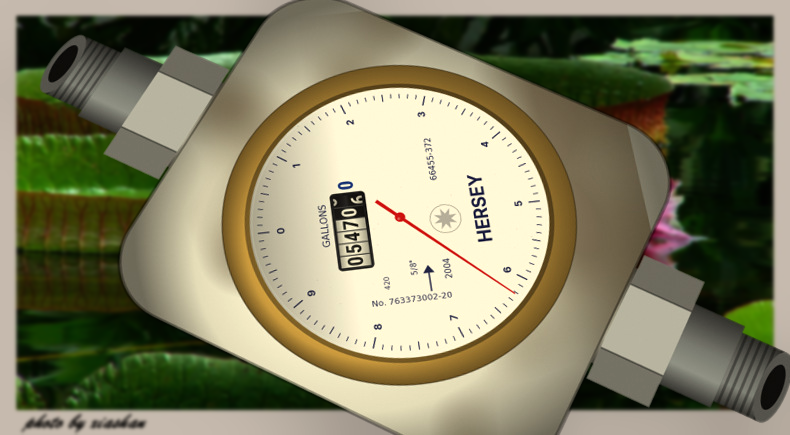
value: **547056.2** gal
